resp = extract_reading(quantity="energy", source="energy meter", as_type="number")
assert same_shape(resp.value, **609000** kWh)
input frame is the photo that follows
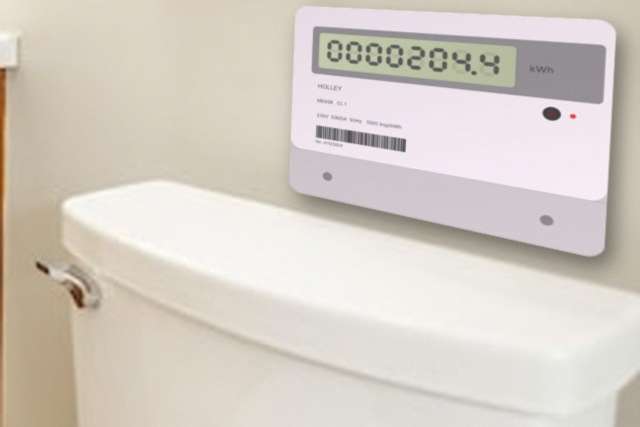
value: **204.4** kWh
